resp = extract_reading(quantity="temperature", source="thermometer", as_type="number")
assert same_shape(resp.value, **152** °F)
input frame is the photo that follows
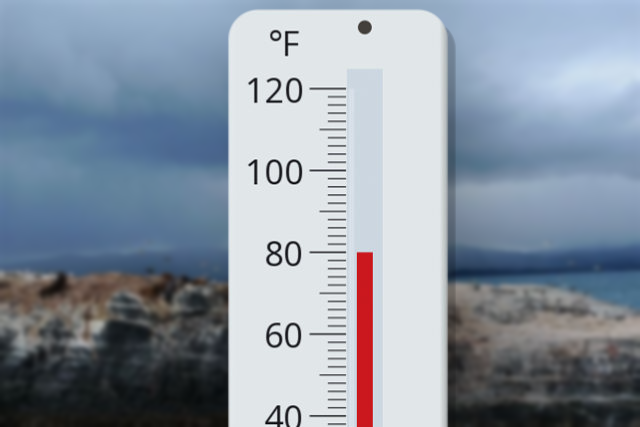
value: **80** °F
